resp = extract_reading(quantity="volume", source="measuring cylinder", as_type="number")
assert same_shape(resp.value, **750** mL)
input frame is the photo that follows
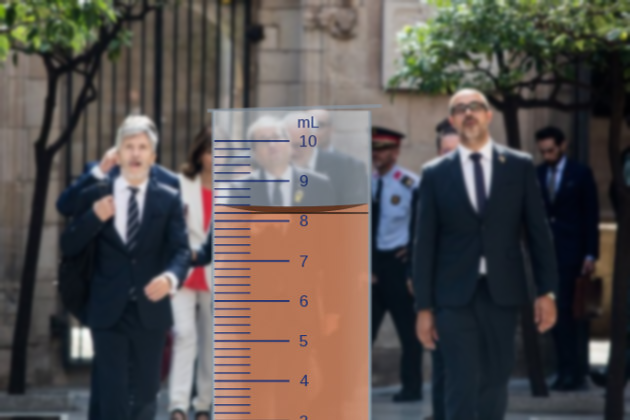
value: **8.2** mL
